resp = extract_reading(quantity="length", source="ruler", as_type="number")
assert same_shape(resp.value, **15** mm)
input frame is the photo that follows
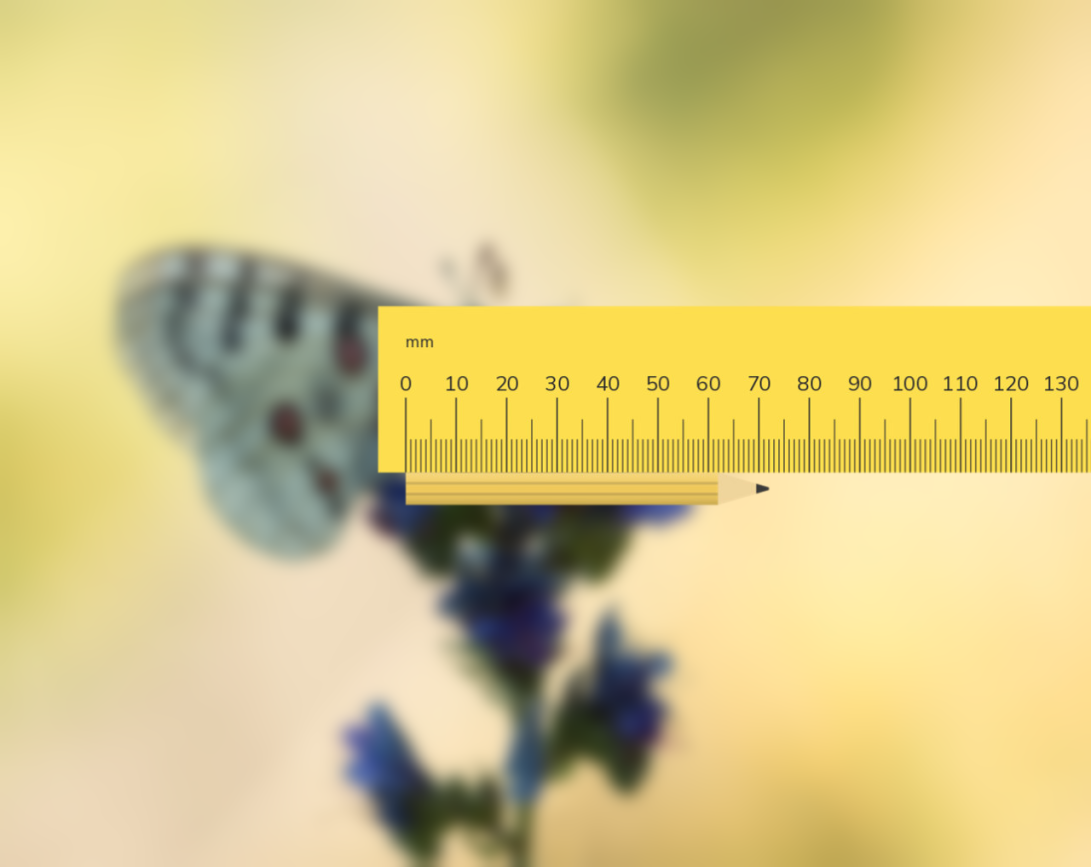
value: **72** mm
